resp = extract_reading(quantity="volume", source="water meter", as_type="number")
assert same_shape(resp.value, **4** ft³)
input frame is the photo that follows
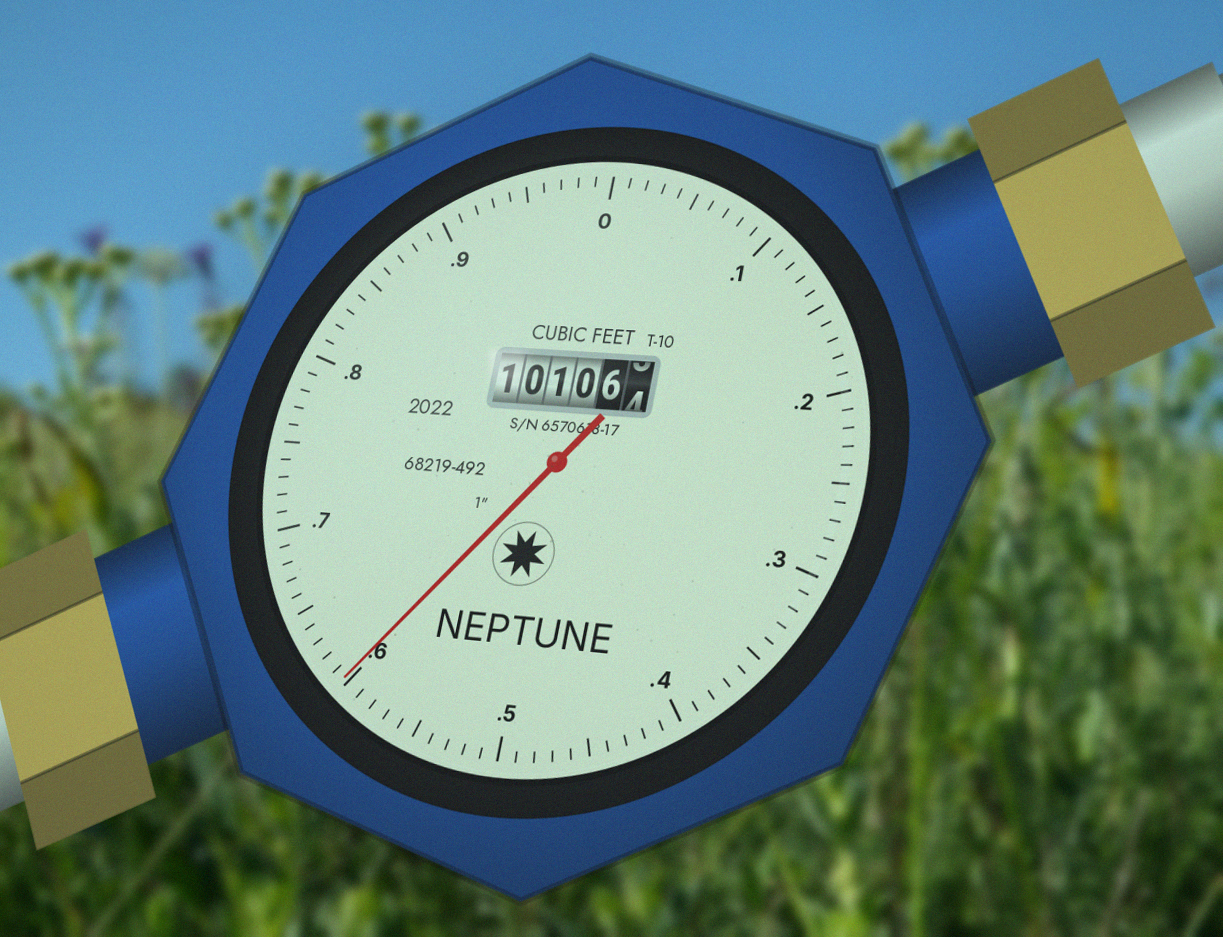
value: **101063.60** ft³
